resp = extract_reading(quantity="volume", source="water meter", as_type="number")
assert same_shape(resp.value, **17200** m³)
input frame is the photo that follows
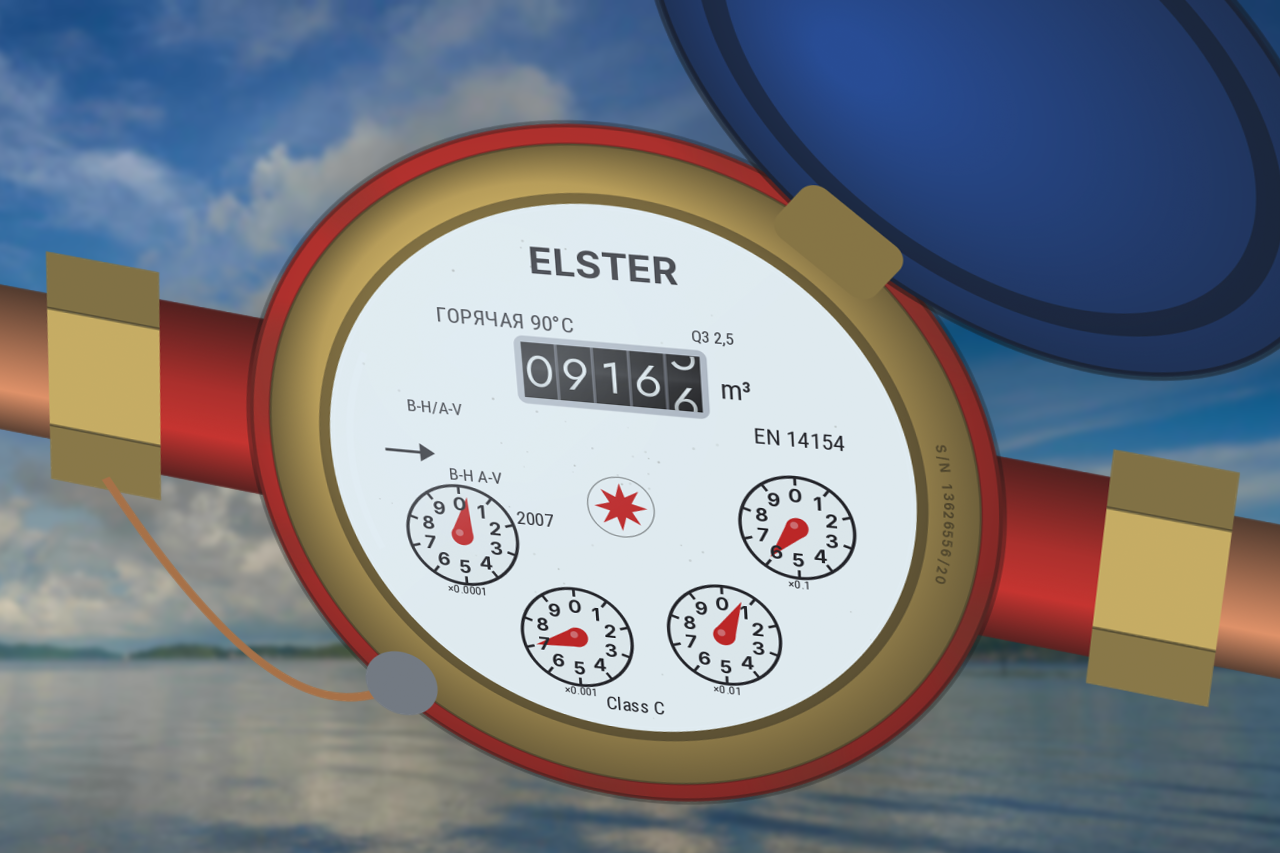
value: **9165.6070** m³
